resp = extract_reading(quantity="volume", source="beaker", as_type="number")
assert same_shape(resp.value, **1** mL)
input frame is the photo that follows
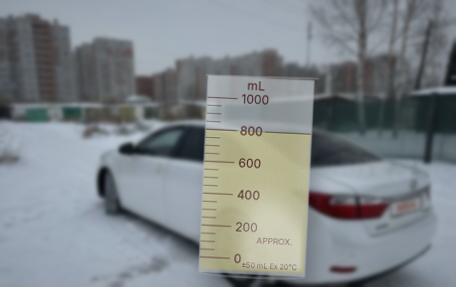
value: **800** mL
